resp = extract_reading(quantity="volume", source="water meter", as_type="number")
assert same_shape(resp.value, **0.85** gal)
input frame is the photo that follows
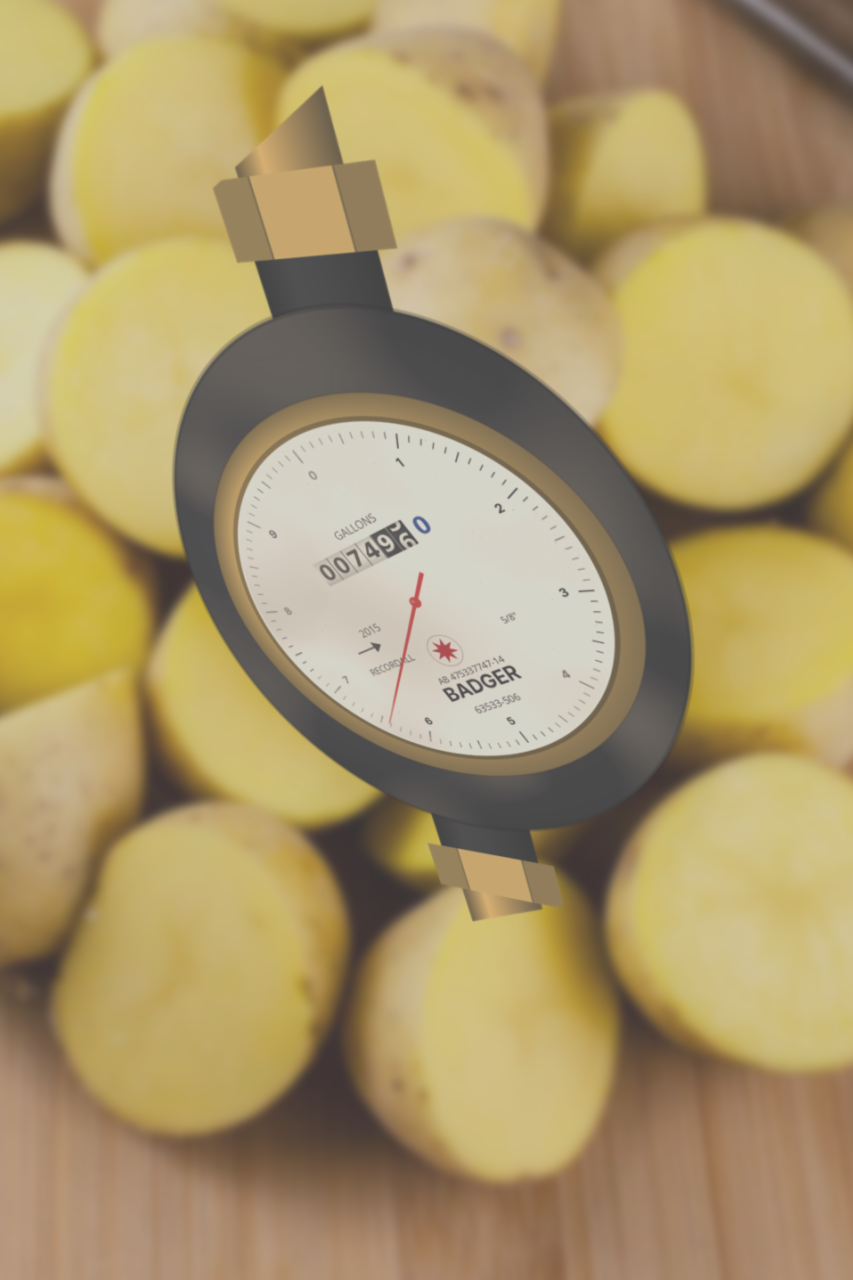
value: **74956.4** gal
